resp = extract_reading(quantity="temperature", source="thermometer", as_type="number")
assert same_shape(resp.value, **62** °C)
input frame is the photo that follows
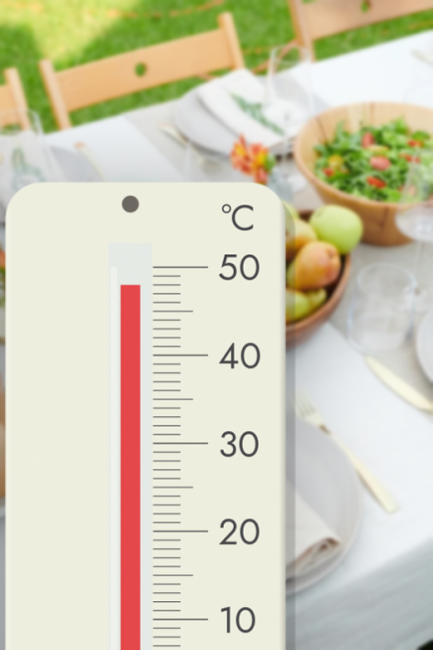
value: **48** °C
